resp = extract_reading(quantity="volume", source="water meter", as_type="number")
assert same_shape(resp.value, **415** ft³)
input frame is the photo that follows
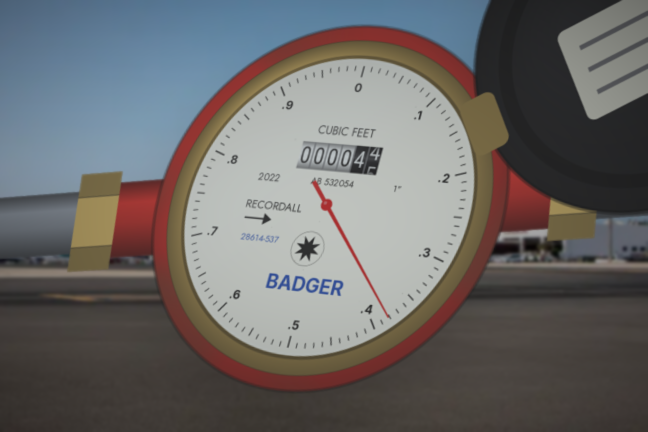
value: **44.38** ft³
